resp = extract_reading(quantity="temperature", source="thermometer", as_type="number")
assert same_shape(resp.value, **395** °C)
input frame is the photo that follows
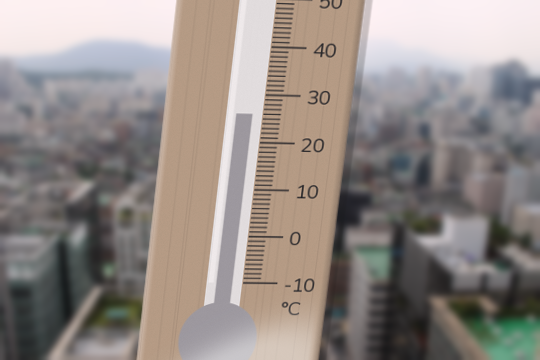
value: **26** °C
